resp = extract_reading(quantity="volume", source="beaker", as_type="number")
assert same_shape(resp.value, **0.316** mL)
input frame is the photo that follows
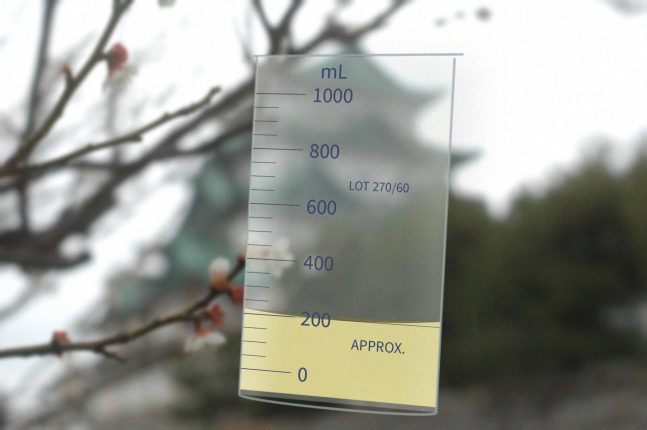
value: **200** mL
